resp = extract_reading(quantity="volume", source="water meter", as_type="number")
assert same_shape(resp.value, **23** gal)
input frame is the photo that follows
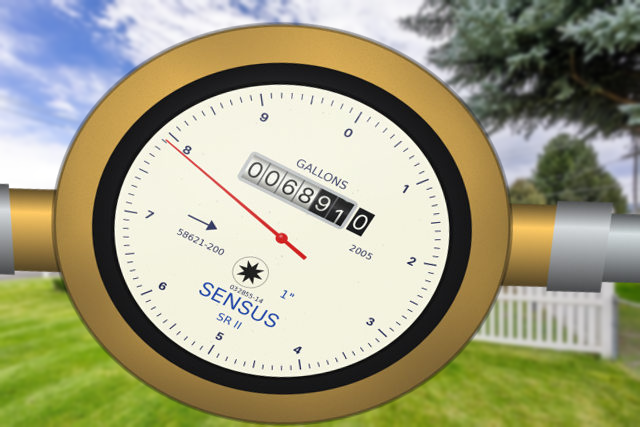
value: **68907.9** gal
